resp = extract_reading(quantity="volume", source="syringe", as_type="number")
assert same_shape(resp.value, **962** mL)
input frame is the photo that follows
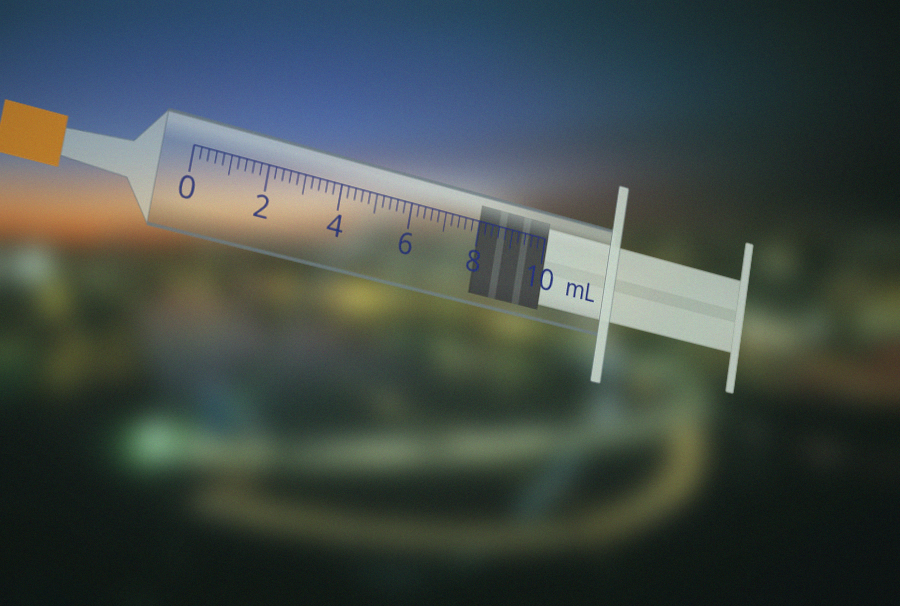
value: **8** mL
